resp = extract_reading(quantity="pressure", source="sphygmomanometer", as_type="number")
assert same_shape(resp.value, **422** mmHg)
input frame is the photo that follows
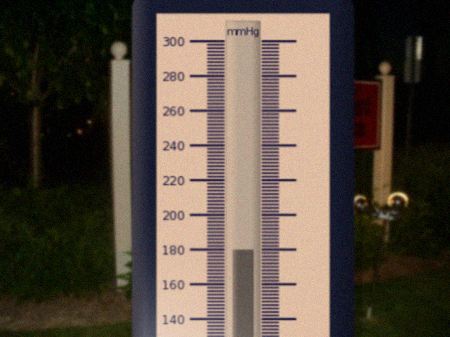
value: **180** mmHg
